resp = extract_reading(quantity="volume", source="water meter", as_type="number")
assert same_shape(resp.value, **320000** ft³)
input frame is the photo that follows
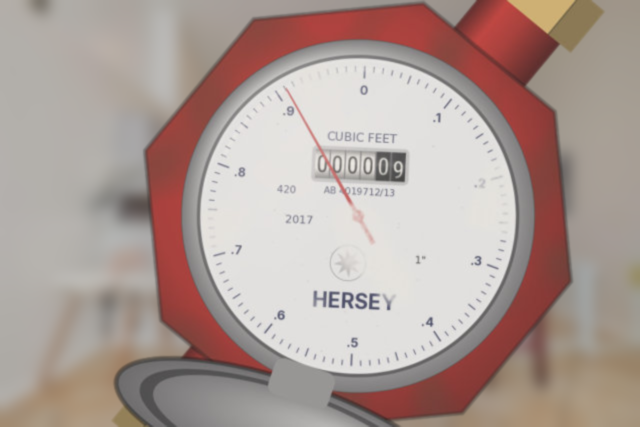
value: **8.91** ft³
